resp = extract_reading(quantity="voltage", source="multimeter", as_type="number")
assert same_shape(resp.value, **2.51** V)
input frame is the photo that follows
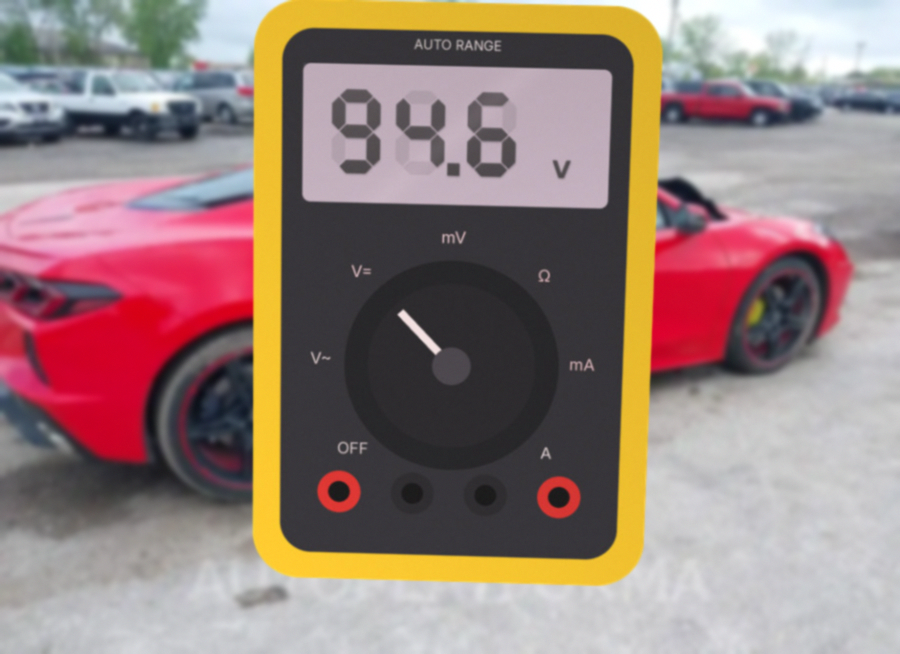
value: **94.6** V
